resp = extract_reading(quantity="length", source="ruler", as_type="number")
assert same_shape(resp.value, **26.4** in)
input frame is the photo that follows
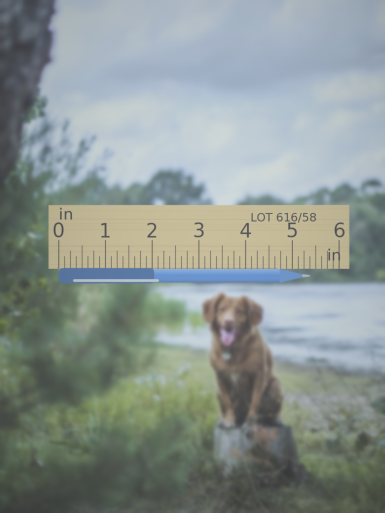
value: **5.375** in
